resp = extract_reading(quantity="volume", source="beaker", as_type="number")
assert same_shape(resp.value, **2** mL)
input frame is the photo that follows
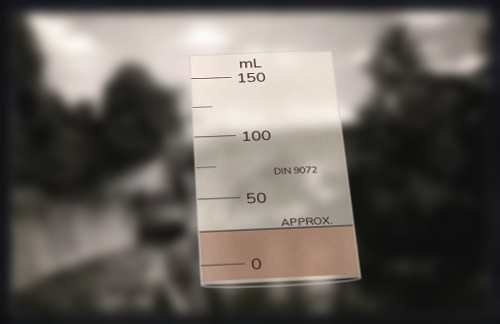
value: **25** mL
